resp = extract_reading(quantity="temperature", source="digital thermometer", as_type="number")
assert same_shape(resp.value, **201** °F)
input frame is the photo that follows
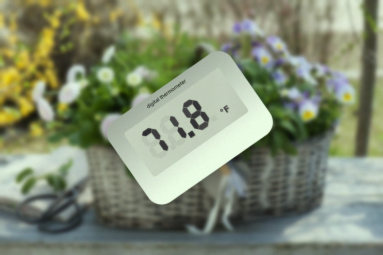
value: **71.8** °F
